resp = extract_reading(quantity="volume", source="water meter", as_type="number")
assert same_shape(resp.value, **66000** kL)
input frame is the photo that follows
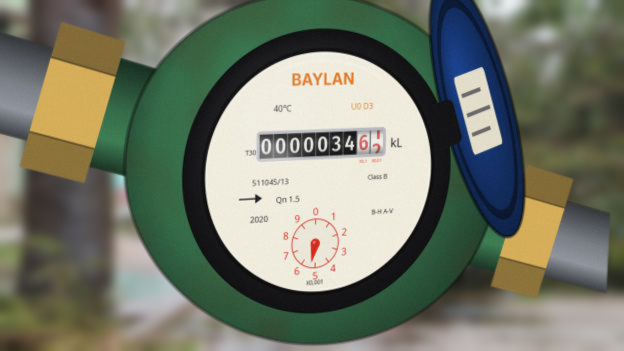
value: **34.615** kL
